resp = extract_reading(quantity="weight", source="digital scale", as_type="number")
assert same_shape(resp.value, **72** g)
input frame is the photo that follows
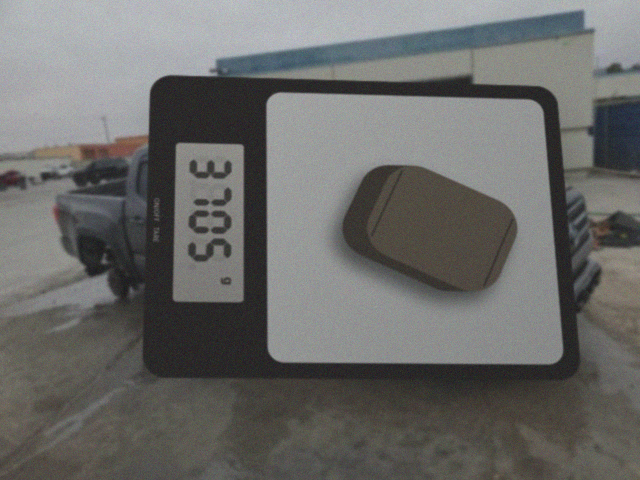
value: **3705** g
